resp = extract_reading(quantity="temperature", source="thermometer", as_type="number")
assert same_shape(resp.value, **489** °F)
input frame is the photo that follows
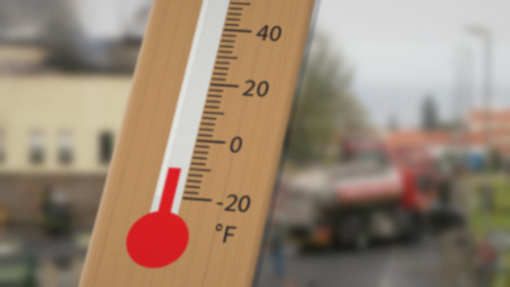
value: **-10** °F
